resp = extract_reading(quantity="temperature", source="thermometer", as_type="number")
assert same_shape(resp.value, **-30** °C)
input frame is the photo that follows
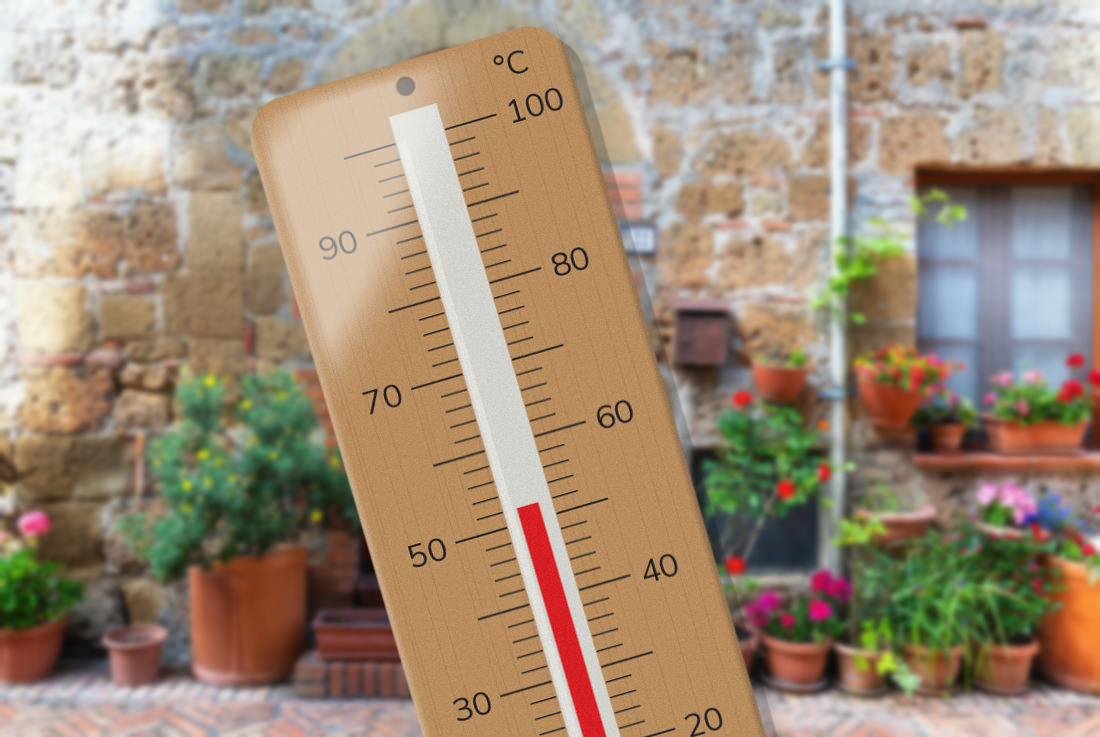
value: **52** °C
